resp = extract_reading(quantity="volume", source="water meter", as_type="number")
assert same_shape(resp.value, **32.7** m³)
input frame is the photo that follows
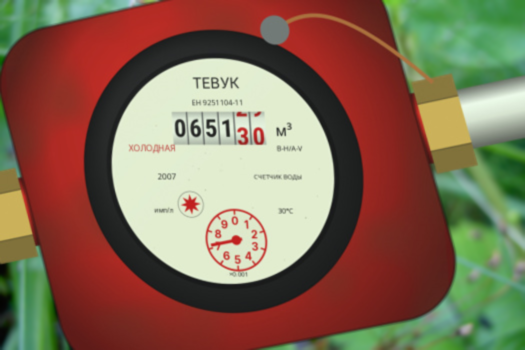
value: **651.297** m³
